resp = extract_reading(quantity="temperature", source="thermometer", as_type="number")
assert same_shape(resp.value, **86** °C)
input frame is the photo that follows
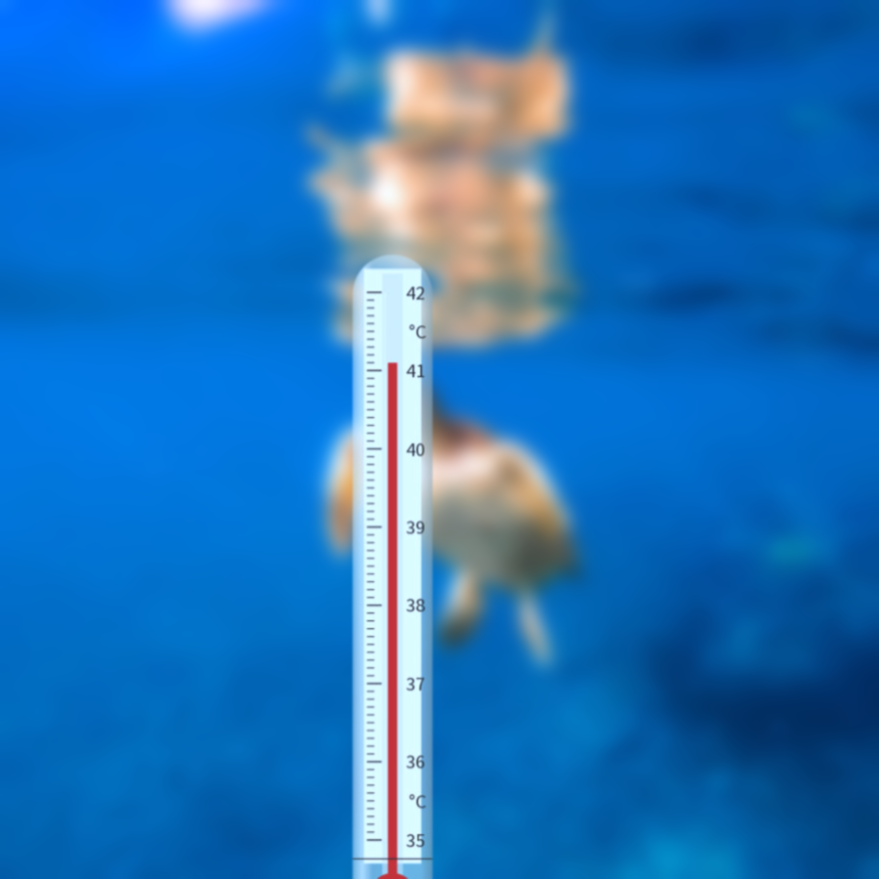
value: **41.1** °C
